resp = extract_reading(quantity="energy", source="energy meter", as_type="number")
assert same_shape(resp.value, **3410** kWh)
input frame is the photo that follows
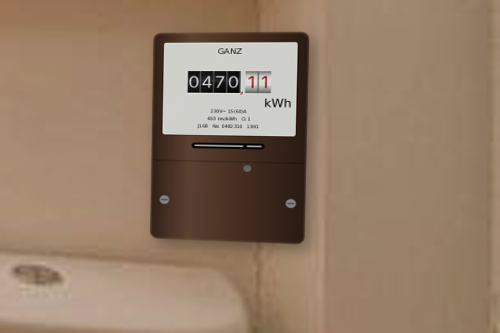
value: **470.11** kWh
